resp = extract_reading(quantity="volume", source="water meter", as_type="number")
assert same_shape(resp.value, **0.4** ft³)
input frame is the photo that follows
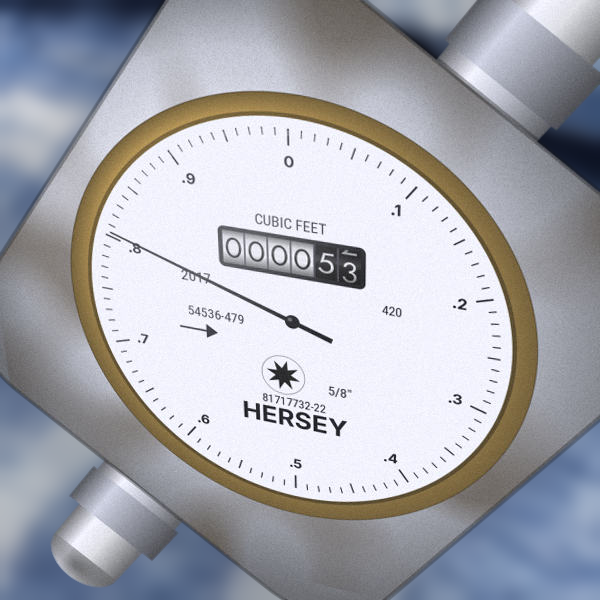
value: **52.80** ft³
